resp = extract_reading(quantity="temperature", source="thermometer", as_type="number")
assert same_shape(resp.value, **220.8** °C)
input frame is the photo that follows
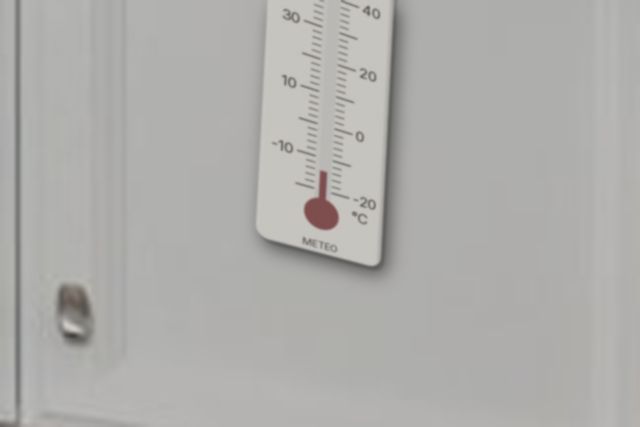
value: **-14** °C
